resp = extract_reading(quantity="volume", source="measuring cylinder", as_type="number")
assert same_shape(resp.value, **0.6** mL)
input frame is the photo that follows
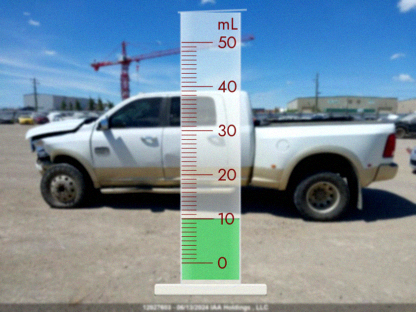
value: **10** mL
